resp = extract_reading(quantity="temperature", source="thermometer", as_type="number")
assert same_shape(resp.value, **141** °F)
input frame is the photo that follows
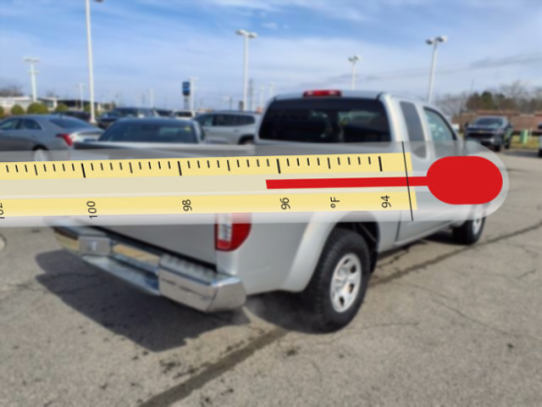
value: **96.3** °F
